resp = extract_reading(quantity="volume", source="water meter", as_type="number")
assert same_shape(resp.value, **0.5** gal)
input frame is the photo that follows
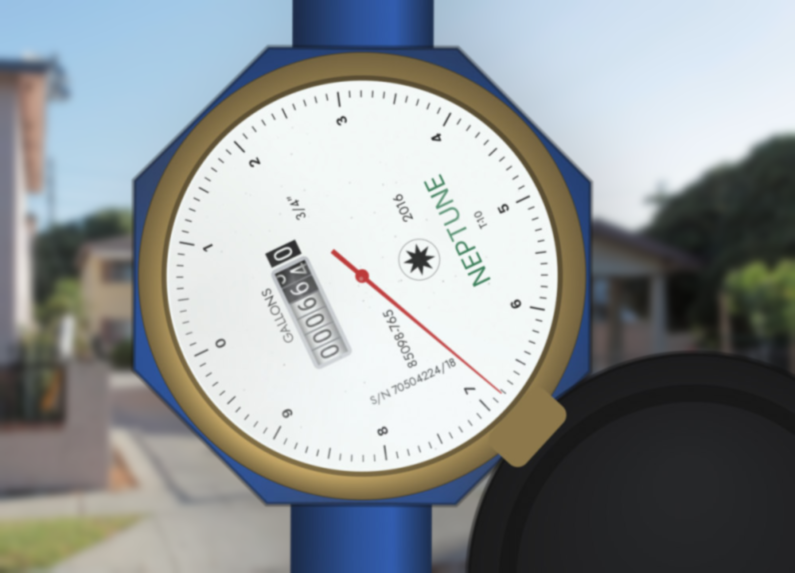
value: **6636.8** gal
